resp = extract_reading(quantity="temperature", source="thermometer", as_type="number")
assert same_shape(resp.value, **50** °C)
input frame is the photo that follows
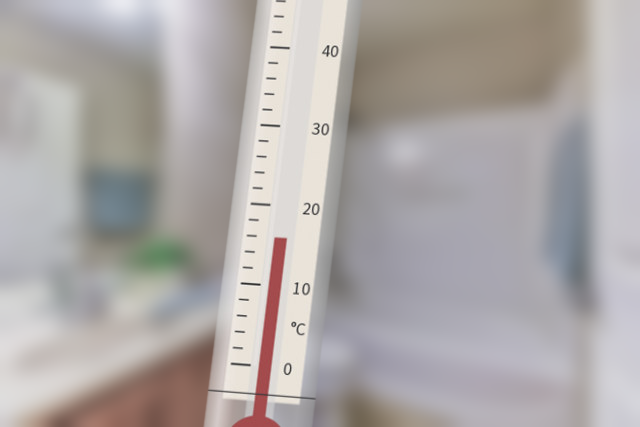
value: **16** °C
